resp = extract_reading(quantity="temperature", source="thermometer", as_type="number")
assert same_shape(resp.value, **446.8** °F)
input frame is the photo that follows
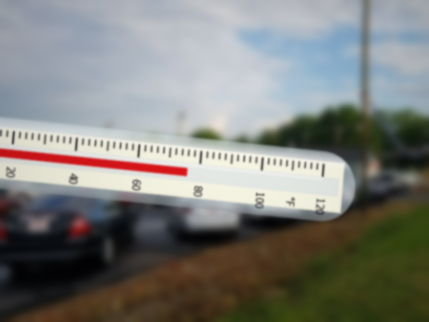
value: **76** °F
